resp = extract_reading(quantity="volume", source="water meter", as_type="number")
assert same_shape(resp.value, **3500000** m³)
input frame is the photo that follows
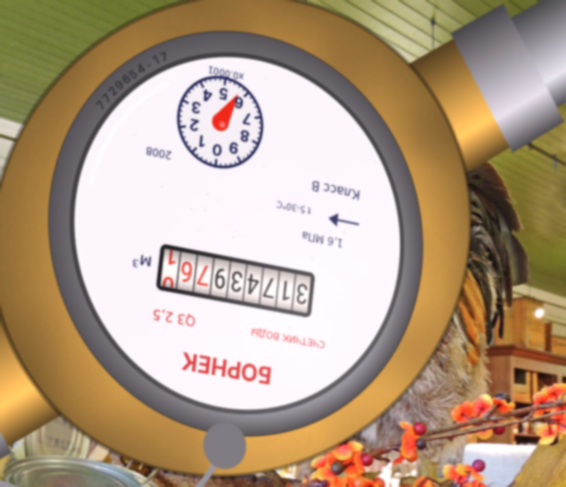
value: **317439.7605** m³
